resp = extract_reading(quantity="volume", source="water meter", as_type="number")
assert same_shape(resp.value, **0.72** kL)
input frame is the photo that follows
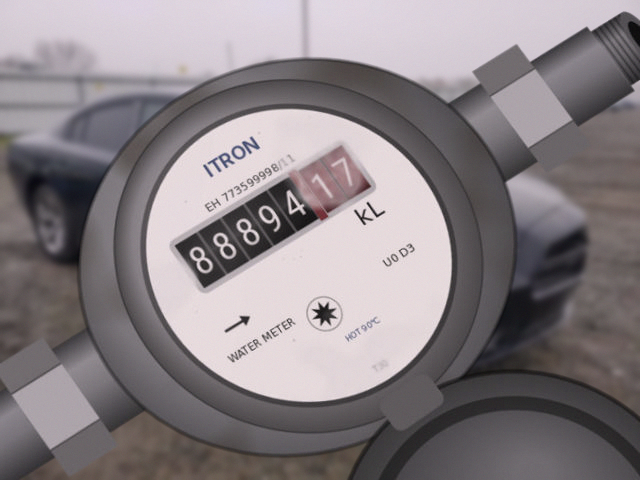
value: **88894.17** kL
